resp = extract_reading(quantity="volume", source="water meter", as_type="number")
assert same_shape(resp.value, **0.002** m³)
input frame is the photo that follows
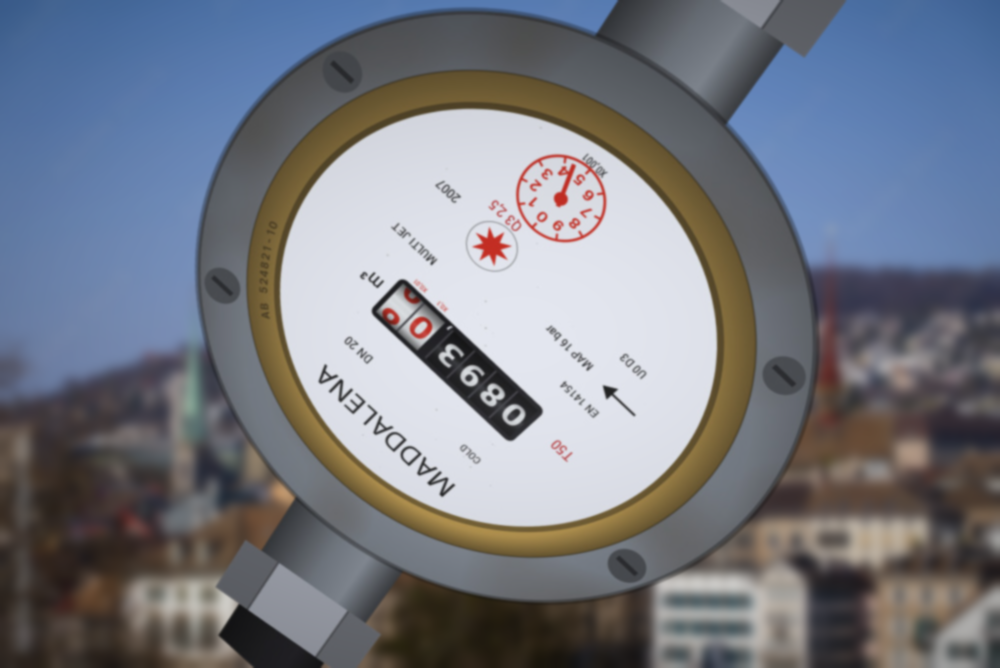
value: **893.084** m³
